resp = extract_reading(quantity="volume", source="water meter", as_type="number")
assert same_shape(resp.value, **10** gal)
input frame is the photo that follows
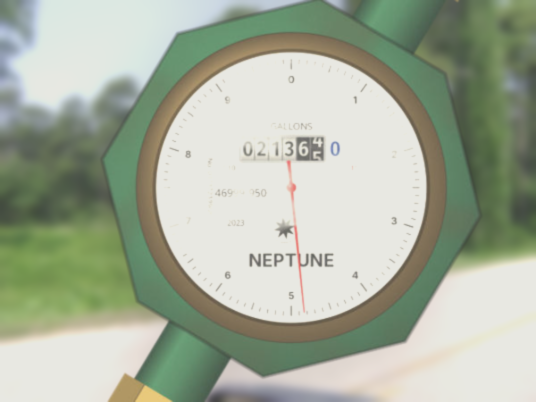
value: **213644.8** gal
